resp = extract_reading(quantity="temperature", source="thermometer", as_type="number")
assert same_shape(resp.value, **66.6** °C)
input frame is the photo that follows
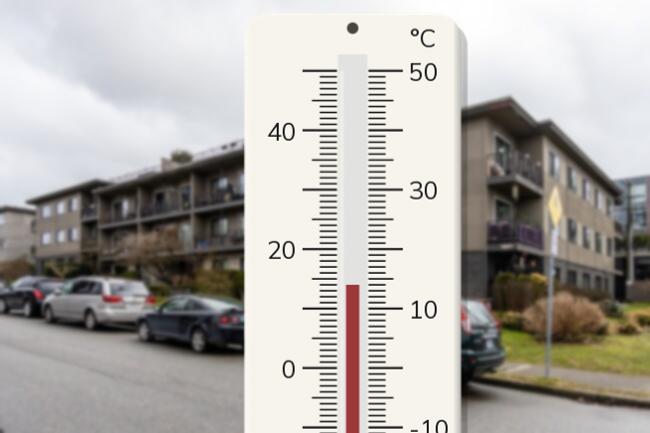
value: **14** °C
